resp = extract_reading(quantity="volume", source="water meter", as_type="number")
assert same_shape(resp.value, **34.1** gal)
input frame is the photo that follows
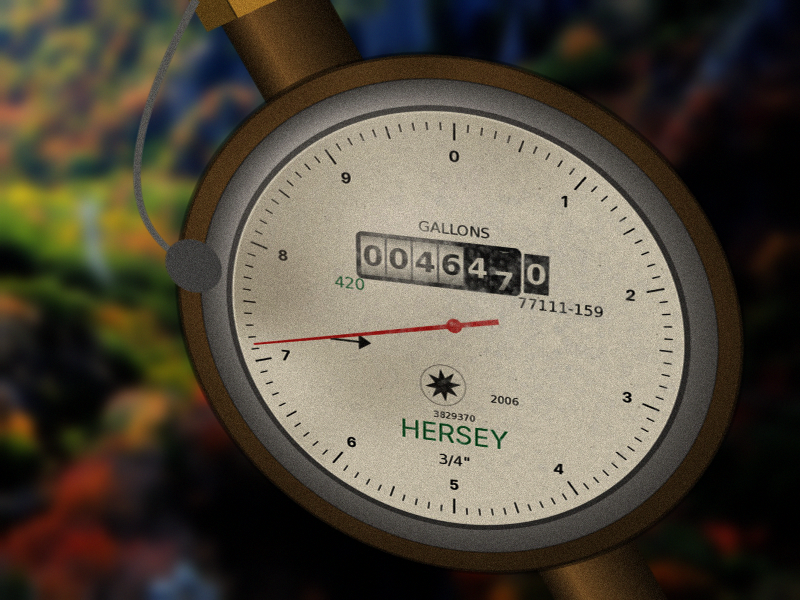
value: **46467.1** gal
